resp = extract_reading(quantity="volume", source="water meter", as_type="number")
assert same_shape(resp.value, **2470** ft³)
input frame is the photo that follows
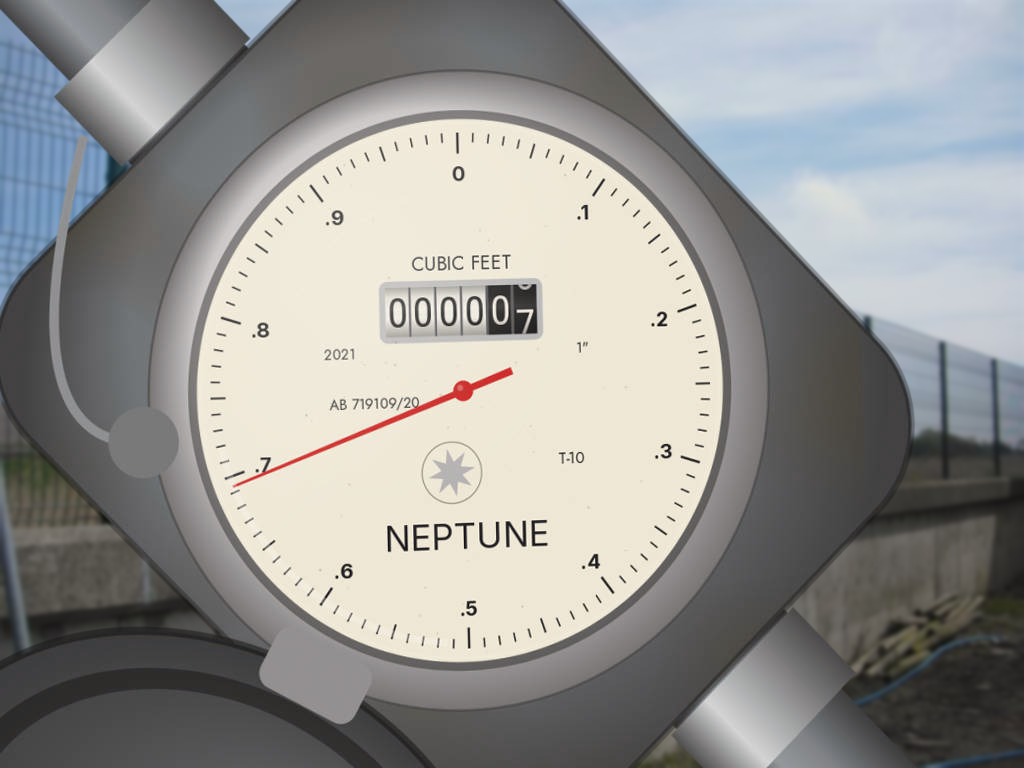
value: **6.69** ft³
